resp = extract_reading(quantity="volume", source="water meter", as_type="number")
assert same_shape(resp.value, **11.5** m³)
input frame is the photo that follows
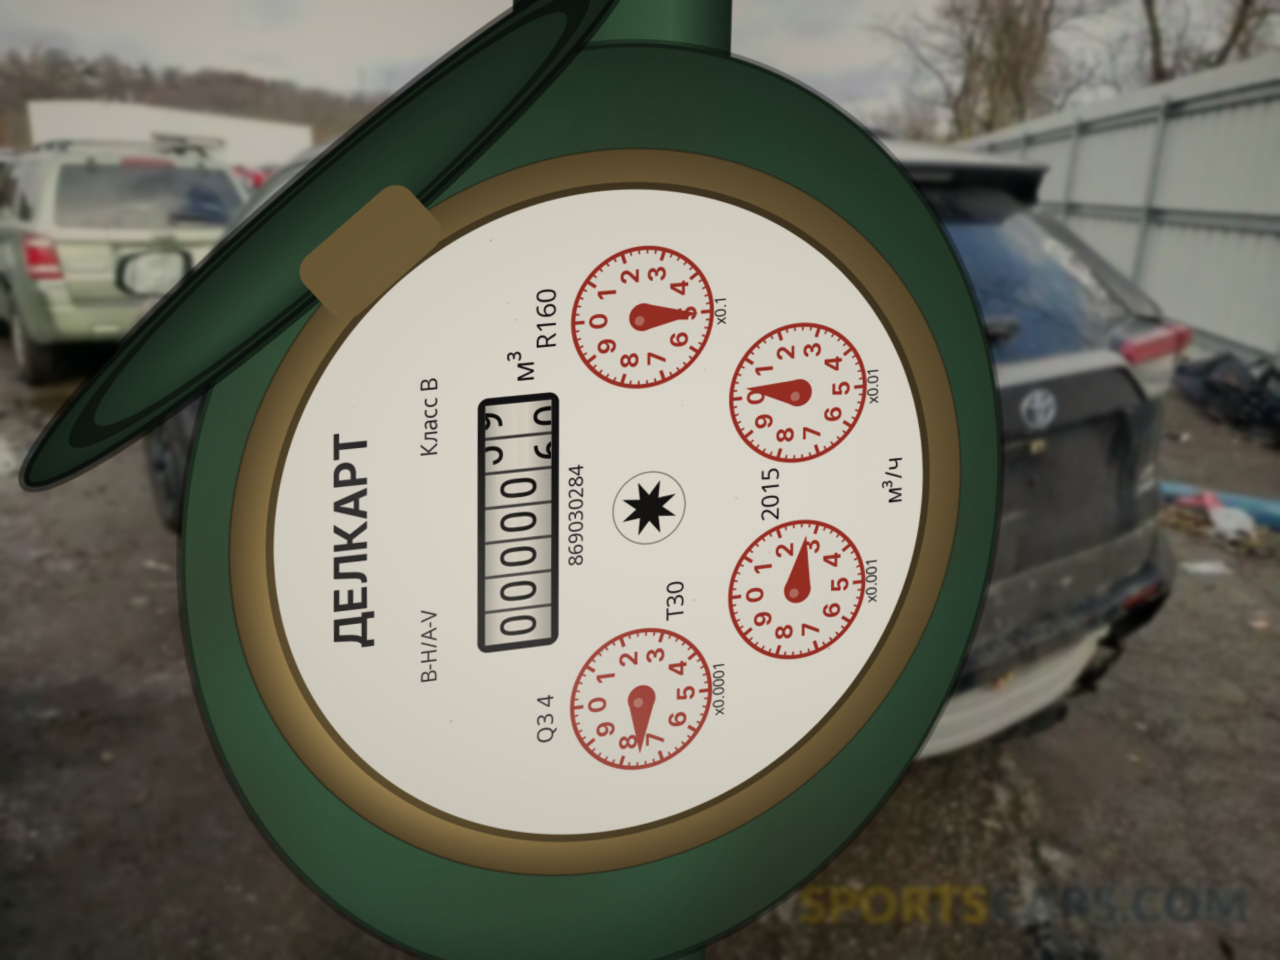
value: **59.5027** m³
